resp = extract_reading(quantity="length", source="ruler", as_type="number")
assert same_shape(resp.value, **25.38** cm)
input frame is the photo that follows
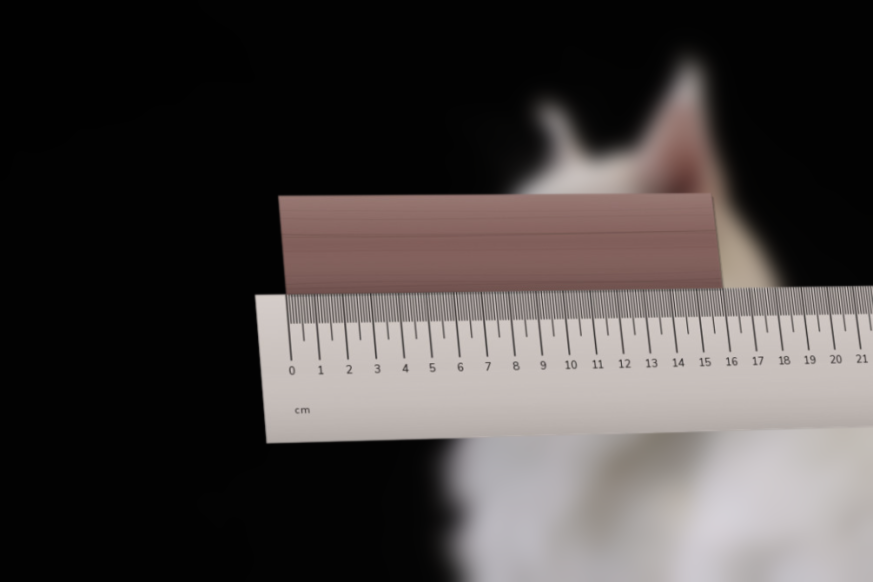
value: **16** cm
